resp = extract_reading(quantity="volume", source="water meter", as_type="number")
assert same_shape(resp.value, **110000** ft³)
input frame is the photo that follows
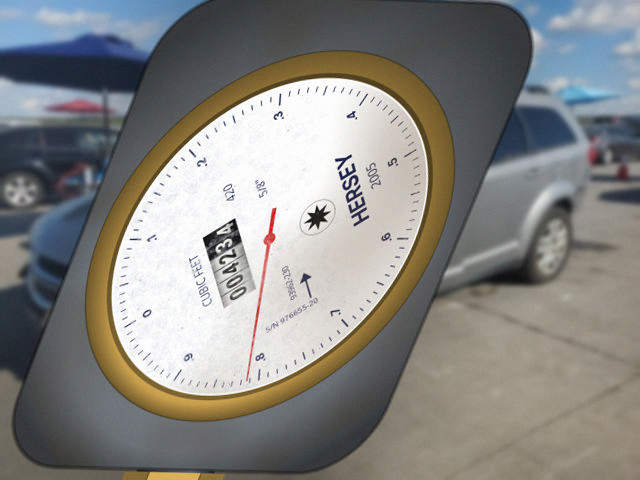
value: **4233.81** ft³
